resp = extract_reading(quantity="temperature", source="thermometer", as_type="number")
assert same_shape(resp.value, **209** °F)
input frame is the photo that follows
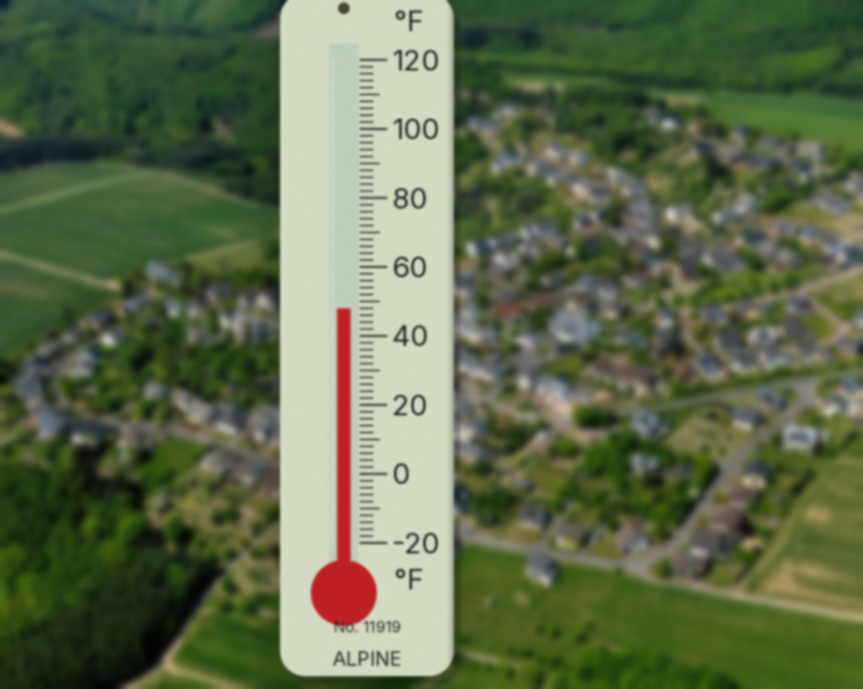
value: **48** °F
